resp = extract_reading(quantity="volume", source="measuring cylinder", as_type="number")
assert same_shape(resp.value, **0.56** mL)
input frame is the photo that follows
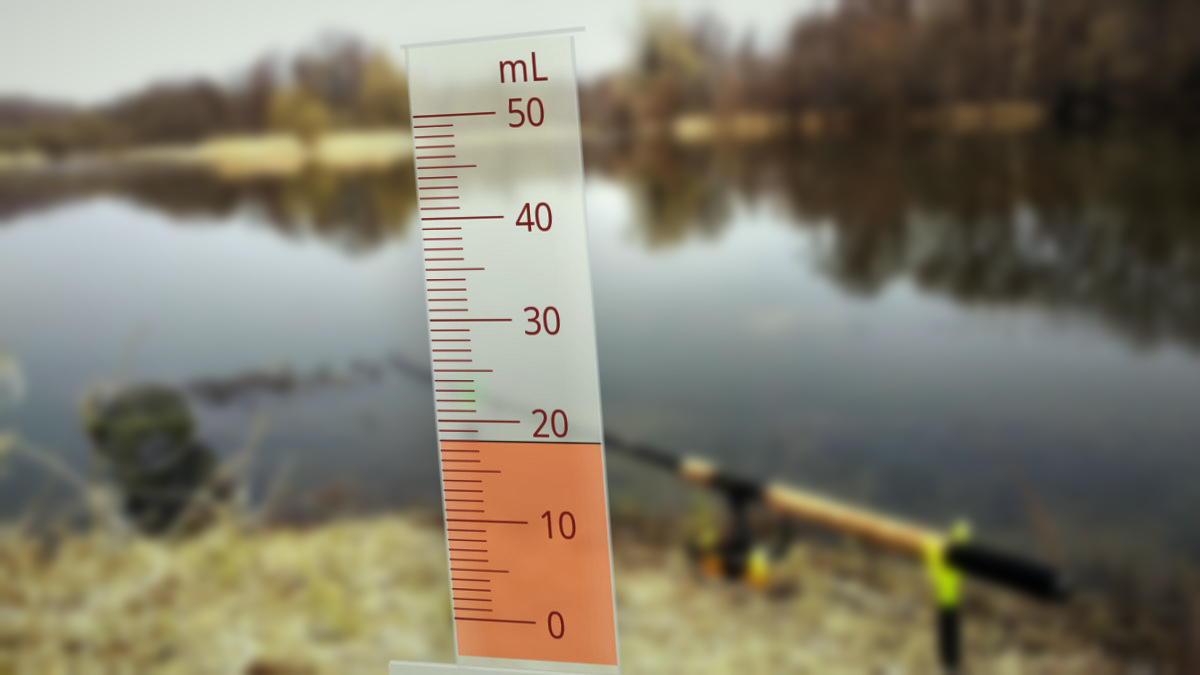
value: **18** mL
